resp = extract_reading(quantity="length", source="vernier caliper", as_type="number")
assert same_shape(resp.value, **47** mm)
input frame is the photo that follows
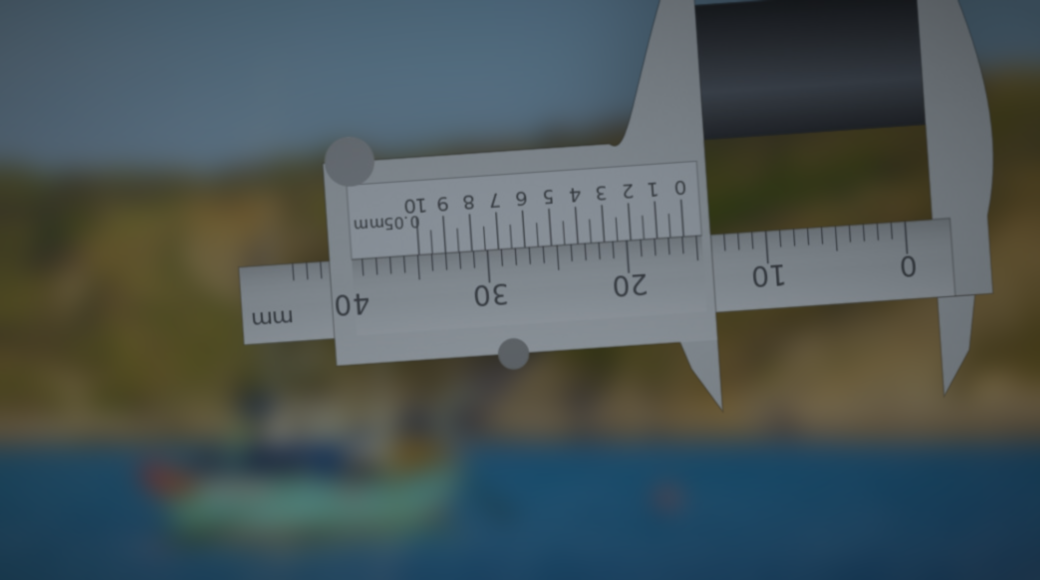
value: **15.9** mm
